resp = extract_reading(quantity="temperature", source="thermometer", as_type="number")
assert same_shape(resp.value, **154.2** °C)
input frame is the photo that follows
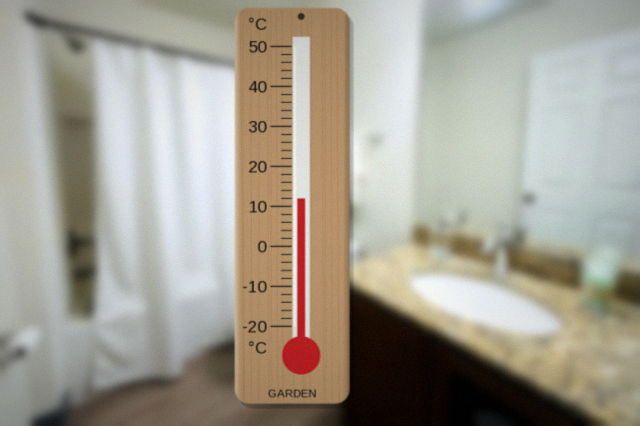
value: **12** °C
